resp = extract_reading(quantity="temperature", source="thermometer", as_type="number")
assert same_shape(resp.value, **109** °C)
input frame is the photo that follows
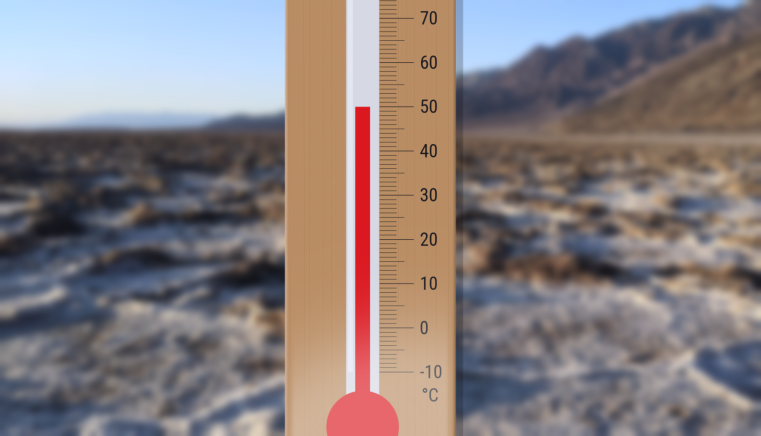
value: **50** °C
